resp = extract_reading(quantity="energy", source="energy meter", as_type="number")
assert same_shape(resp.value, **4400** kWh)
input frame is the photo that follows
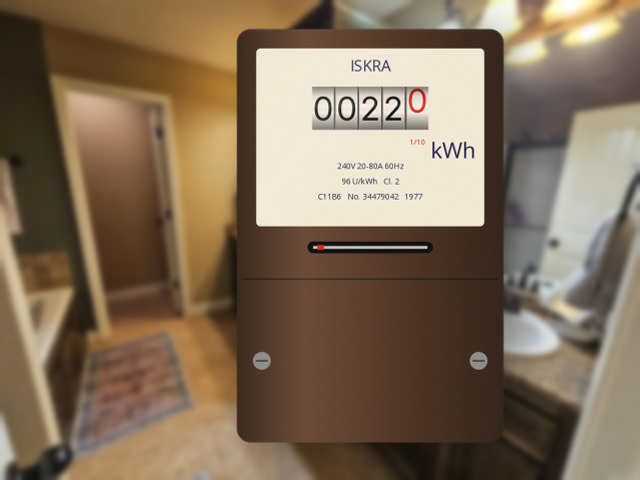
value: **22.0** kWh
